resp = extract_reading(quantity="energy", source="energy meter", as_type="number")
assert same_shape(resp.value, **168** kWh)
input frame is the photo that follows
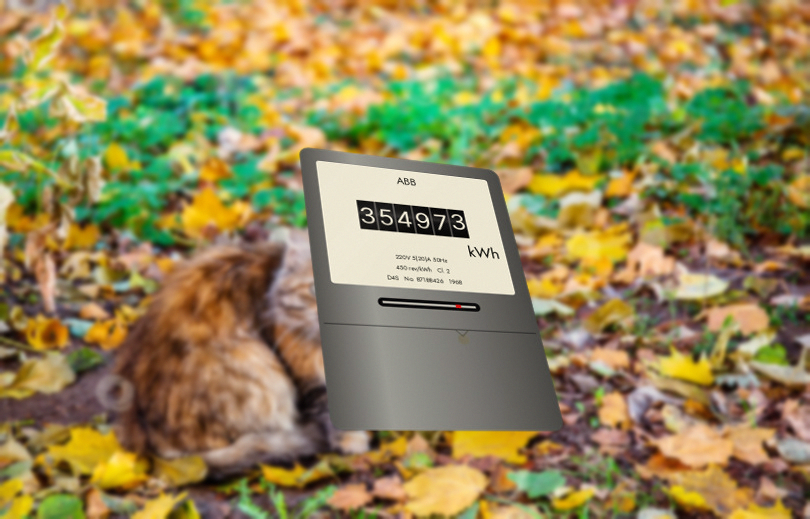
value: **354973** kWh
